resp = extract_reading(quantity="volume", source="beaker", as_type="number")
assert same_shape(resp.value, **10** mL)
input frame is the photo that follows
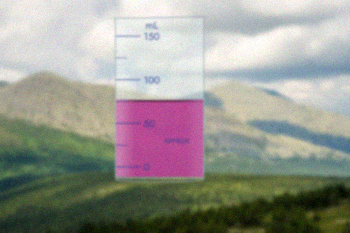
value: **75** mL
